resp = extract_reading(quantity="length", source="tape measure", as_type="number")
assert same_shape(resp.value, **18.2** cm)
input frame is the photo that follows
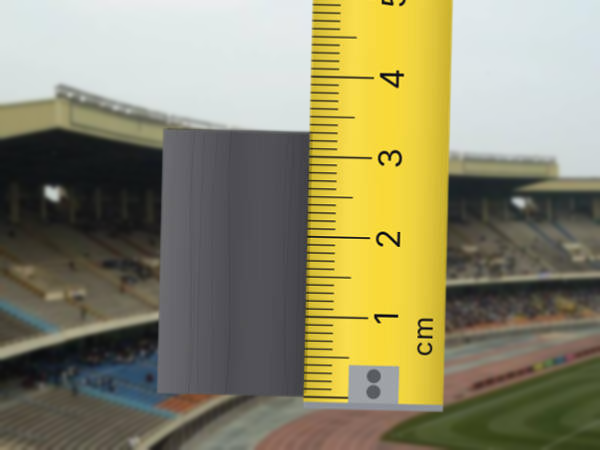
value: **3.3** cm
